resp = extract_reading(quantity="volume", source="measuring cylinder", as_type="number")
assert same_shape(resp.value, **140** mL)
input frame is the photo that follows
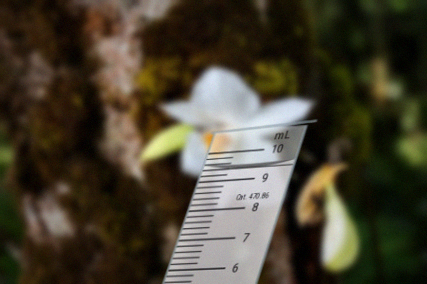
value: **9.4** mL
